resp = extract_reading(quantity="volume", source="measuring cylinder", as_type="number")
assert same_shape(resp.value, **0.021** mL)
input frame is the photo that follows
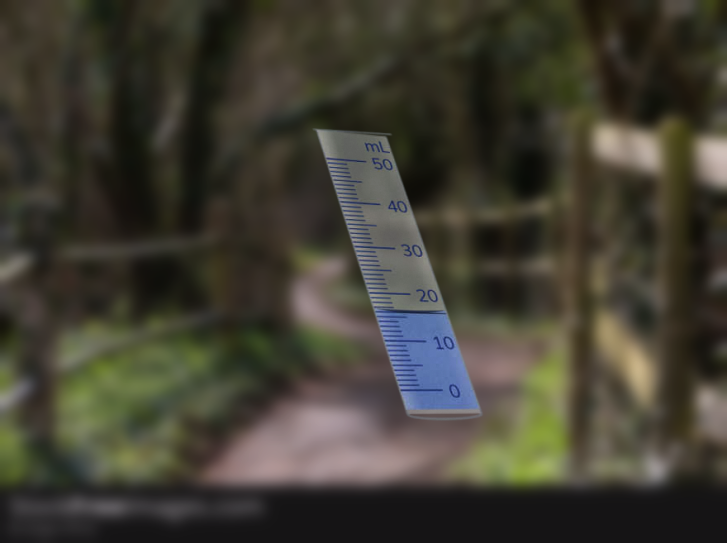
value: **16** mL
